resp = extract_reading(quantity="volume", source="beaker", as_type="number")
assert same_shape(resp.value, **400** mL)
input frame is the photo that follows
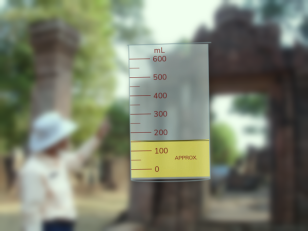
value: **150** mL
